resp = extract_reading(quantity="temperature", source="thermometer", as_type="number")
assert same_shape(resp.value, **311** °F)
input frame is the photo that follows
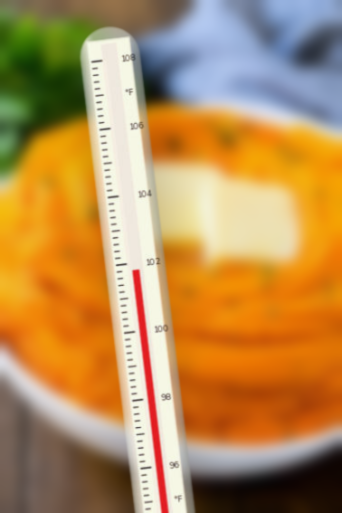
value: **101.8** °F
